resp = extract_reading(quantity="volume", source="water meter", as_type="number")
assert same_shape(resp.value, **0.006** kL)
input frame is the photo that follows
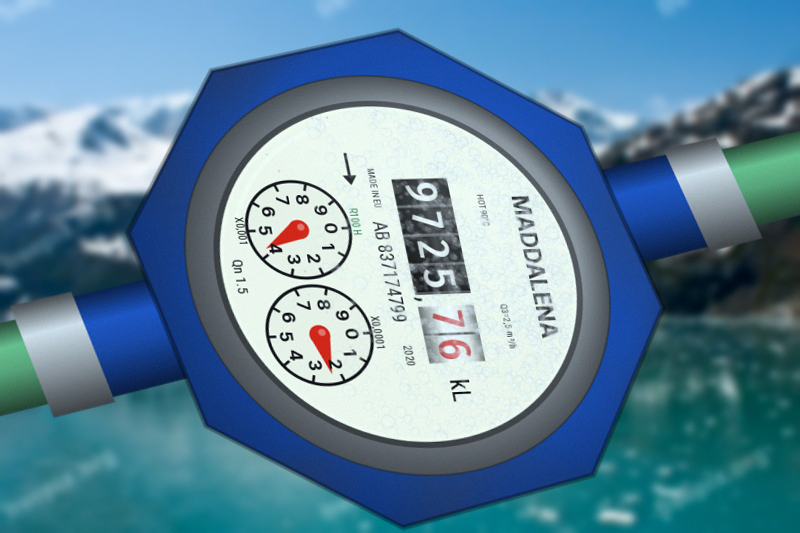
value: **9725.7642** kL
